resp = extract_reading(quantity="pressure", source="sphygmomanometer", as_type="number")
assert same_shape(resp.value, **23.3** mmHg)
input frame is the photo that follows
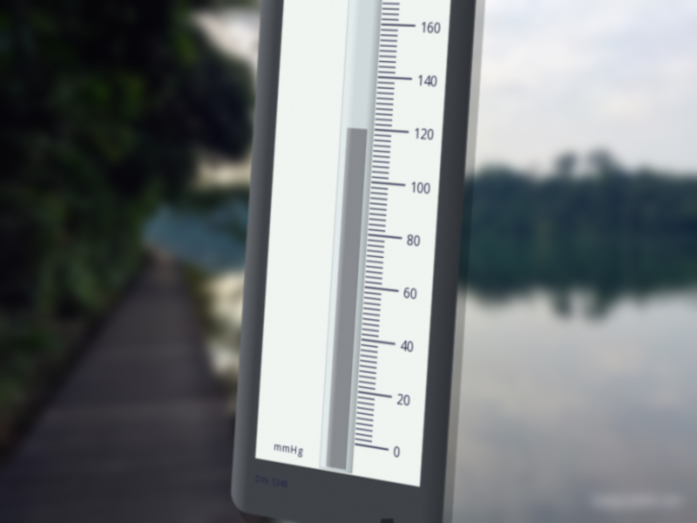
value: **120** mmHg
